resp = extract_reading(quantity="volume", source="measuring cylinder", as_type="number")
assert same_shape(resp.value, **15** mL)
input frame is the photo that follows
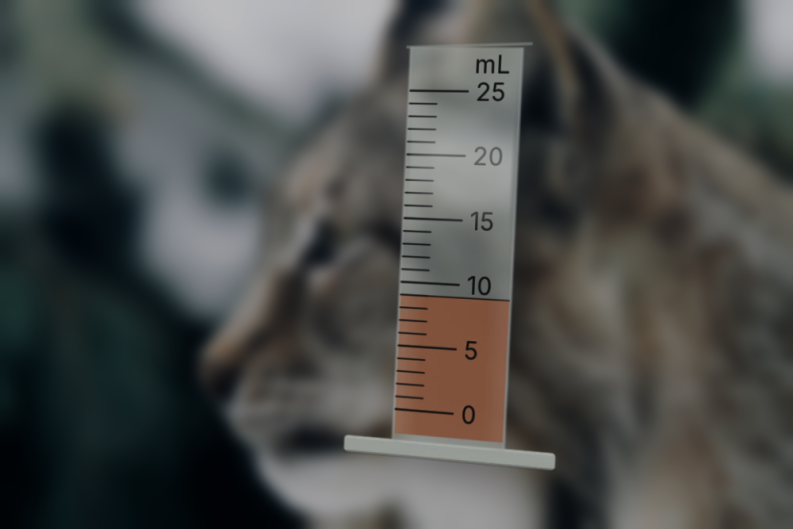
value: **9** mL
